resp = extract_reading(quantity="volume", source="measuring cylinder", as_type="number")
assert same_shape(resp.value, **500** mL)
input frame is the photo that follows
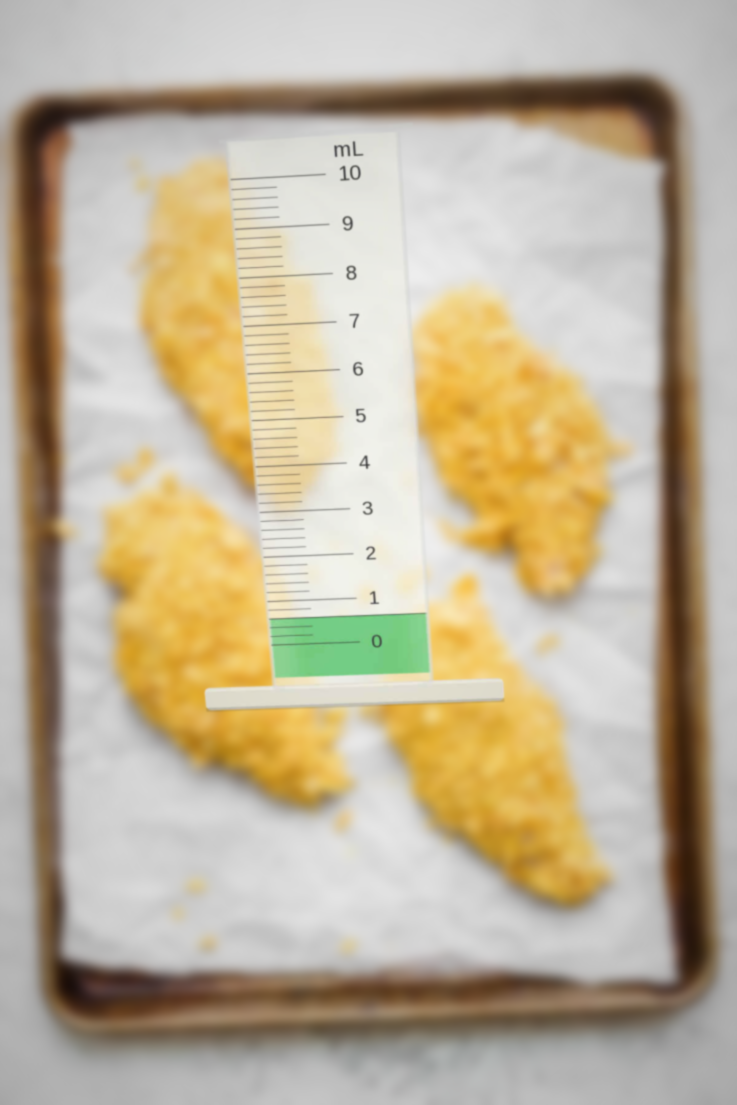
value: **0.6** mL
